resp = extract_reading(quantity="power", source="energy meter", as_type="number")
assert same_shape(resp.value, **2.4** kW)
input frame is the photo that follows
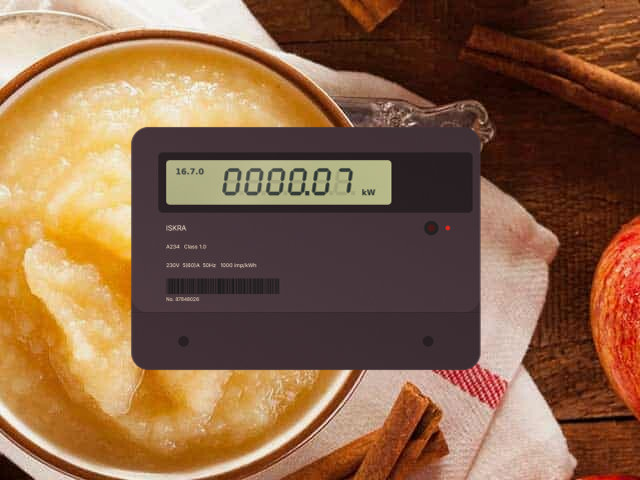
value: **0.07** kW
